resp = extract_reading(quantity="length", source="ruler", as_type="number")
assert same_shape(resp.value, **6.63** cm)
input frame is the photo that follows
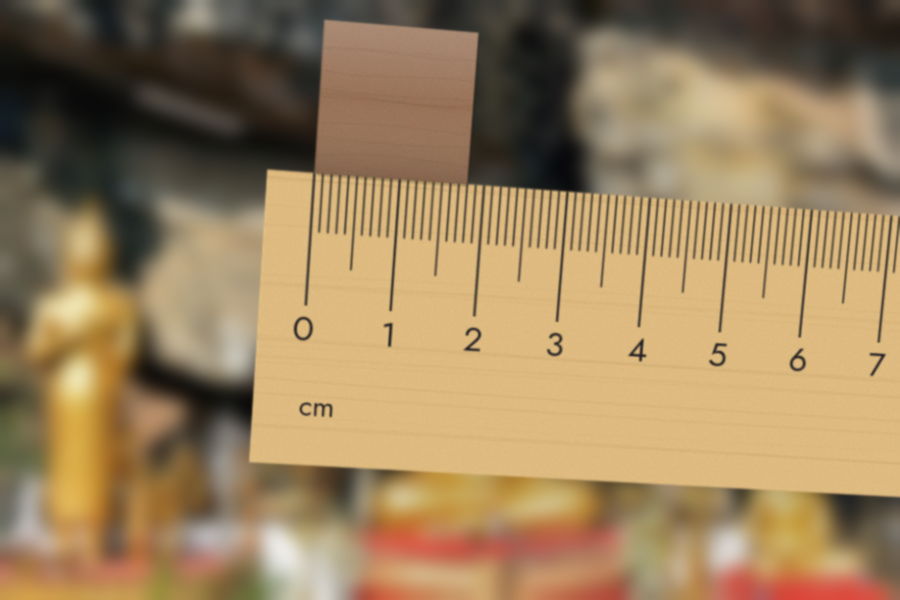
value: **1.8** cm
